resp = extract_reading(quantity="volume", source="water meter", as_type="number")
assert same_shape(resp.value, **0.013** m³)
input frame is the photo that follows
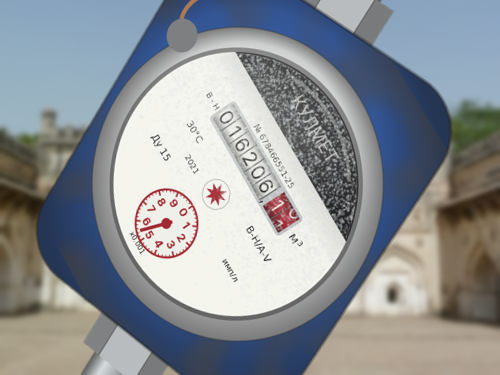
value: **16206.105** m³
